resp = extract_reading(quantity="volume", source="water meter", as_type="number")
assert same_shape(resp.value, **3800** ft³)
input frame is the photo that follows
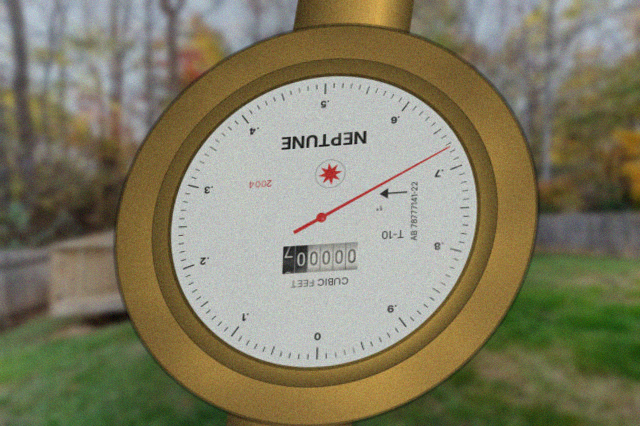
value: **6.67** ft³
